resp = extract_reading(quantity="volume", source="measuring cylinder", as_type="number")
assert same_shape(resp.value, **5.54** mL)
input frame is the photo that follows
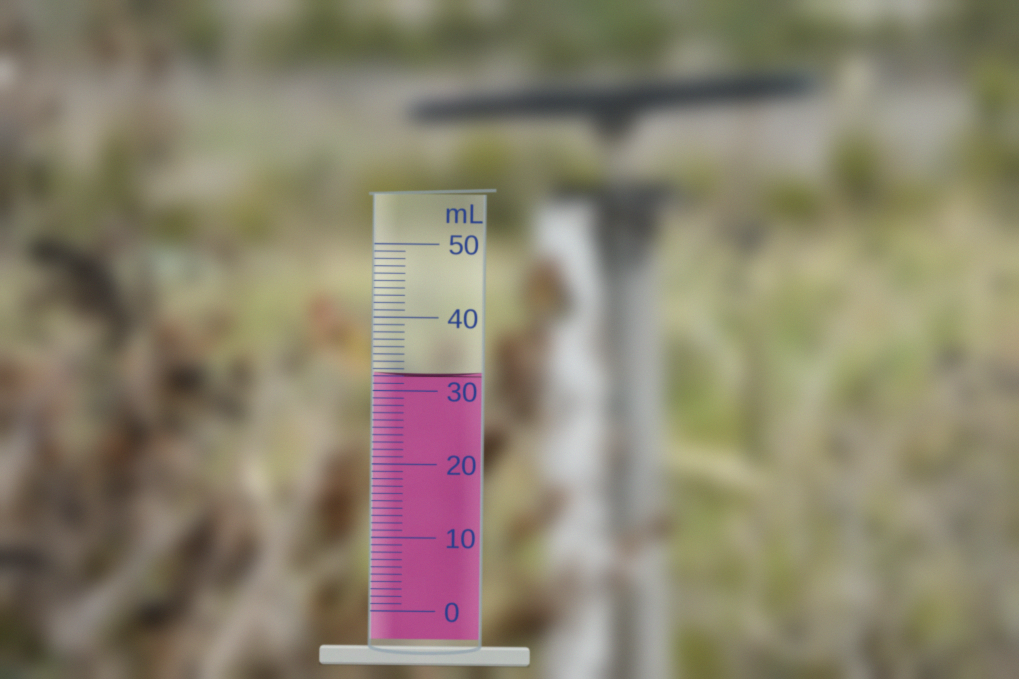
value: **32** mL
